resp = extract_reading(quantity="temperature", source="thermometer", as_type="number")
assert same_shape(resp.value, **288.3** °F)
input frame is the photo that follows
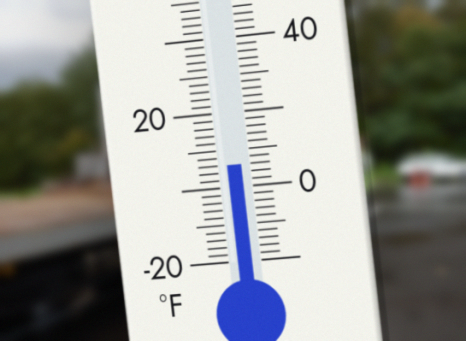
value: **6** °F
